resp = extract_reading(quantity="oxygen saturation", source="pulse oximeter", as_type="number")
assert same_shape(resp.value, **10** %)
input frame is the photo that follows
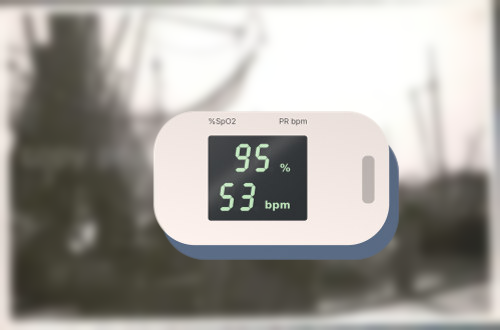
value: **95** %
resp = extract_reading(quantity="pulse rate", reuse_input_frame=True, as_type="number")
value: **53** bpm
